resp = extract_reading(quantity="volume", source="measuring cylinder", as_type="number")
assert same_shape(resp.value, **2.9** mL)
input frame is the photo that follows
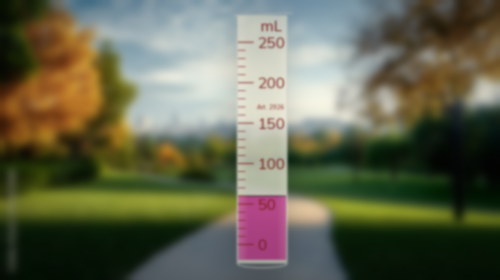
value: **60** mL
